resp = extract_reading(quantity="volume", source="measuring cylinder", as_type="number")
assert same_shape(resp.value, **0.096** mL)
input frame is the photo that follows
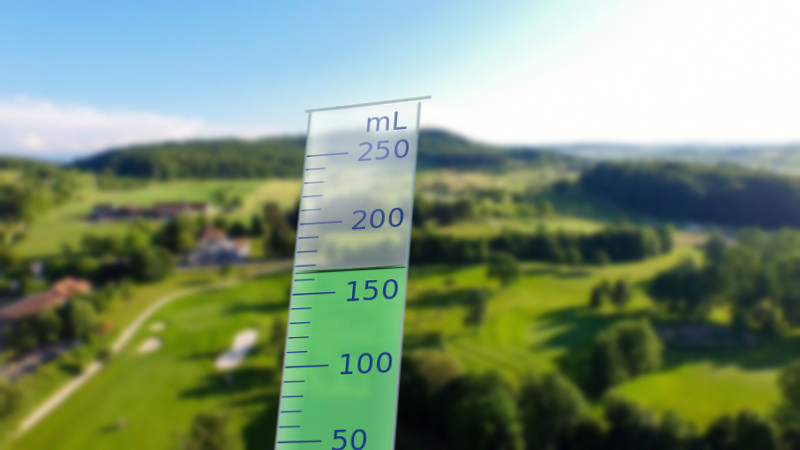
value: **165** mL
